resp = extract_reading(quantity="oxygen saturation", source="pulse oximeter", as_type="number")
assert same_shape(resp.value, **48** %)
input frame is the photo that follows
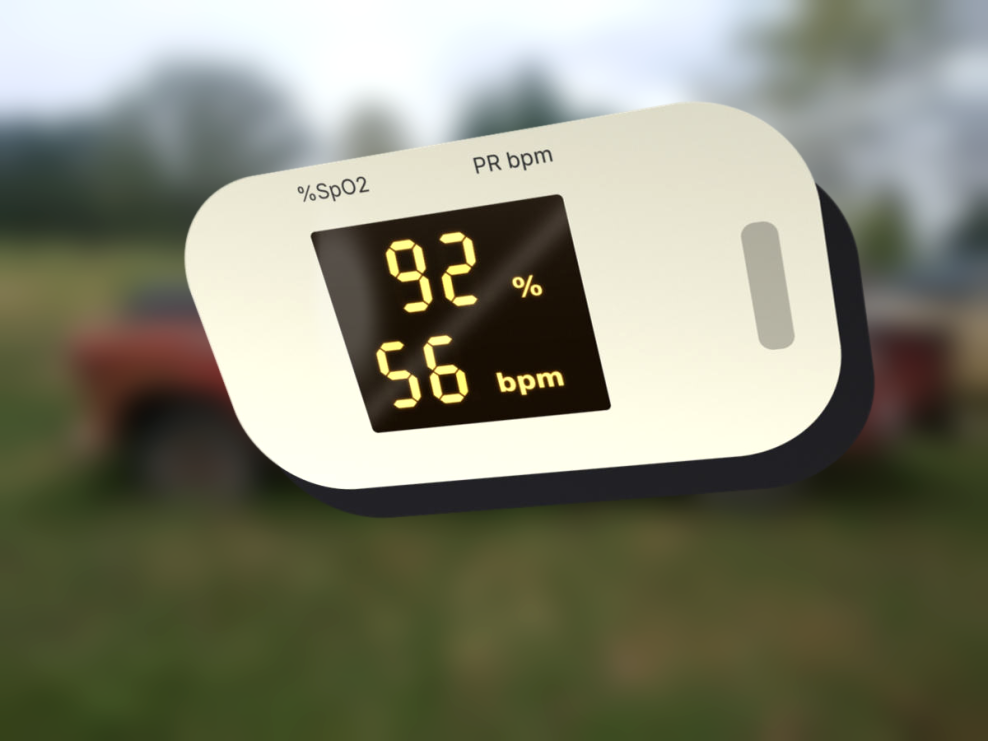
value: **92** %
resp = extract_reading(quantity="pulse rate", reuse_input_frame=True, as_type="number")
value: **56** bpm
